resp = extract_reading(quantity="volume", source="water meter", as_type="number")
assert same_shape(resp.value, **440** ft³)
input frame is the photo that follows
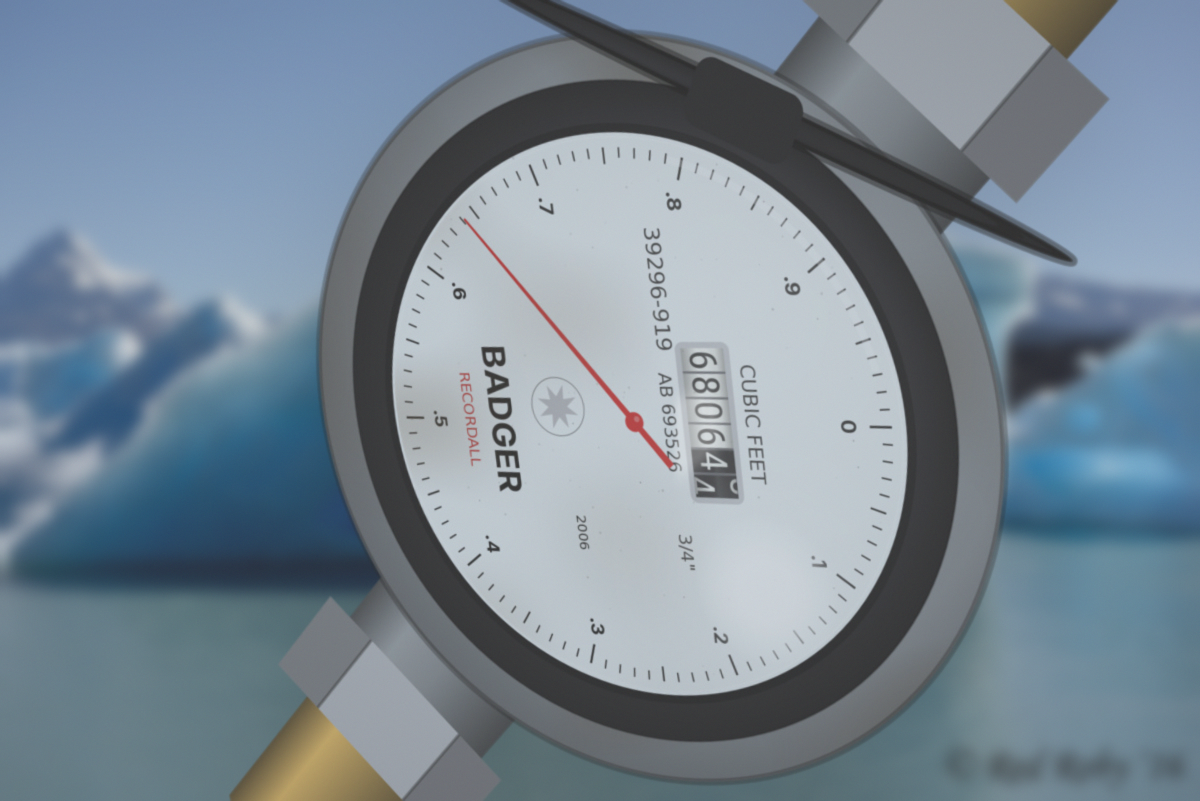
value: **680643.64** ft³
